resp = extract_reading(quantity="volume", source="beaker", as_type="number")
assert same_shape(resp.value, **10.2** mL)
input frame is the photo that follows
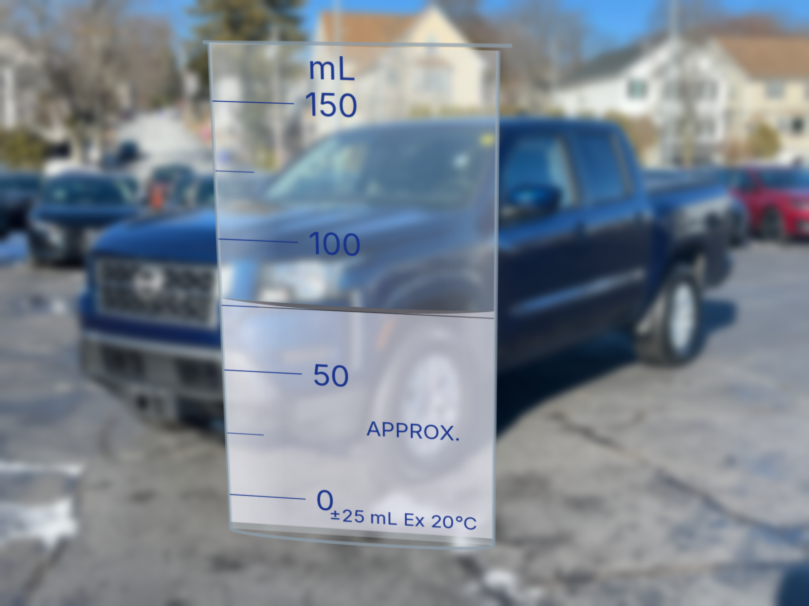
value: **75** mL
